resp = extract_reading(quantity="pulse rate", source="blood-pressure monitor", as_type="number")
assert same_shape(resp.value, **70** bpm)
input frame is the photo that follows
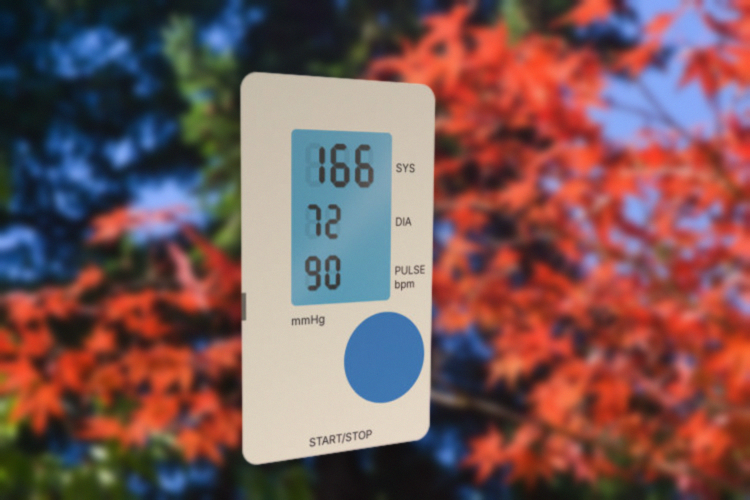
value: **90** bpm
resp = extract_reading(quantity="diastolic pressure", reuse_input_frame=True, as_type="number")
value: **72** mmHg
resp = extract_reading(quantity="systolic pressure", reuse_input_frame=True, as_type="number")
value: **166** mmHg
